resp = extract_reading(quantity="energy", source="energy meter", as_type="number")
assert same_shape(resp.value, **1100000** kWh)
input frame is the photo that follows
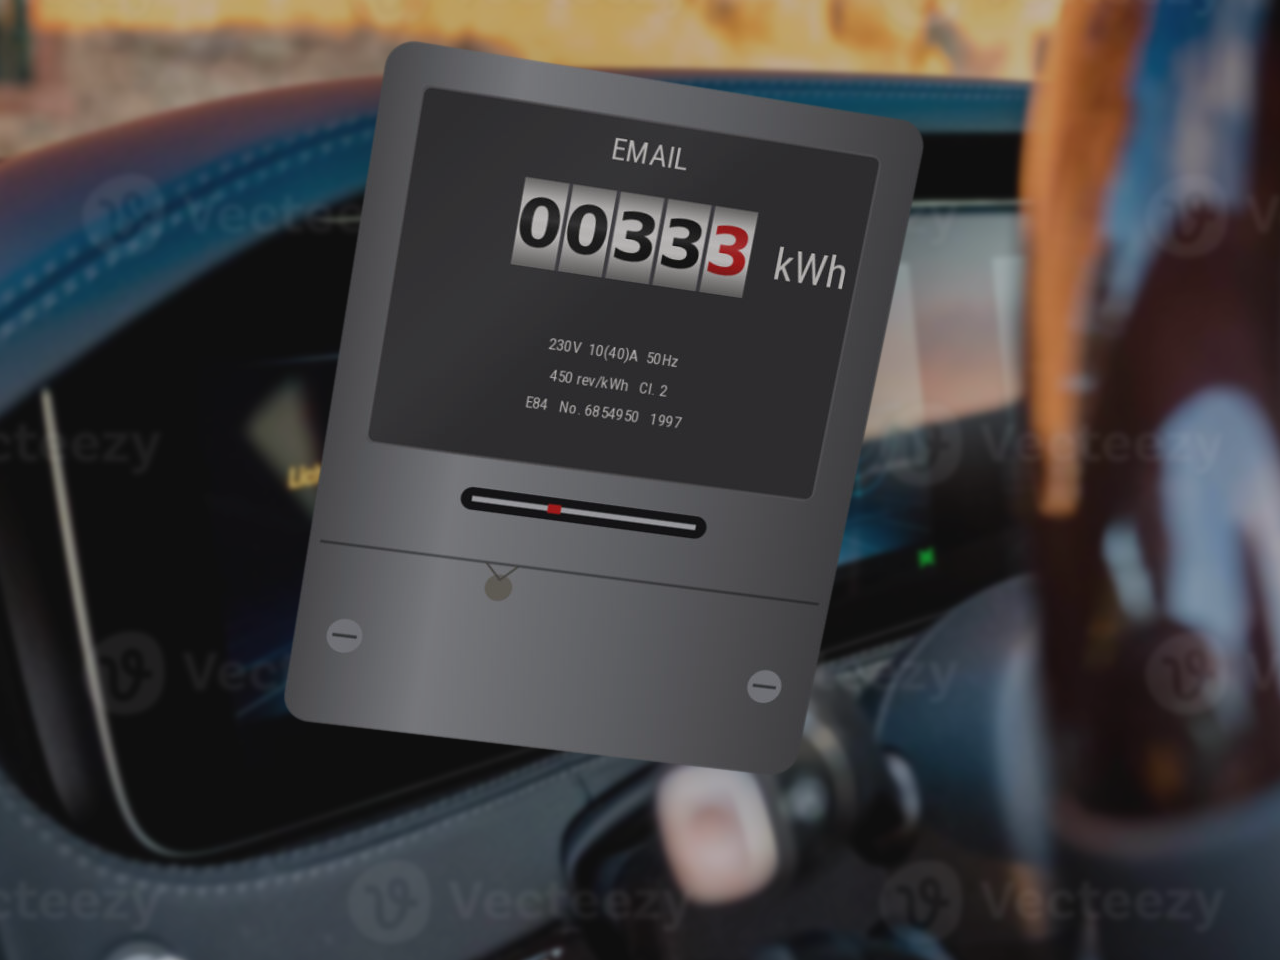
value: **33.3** kWh
